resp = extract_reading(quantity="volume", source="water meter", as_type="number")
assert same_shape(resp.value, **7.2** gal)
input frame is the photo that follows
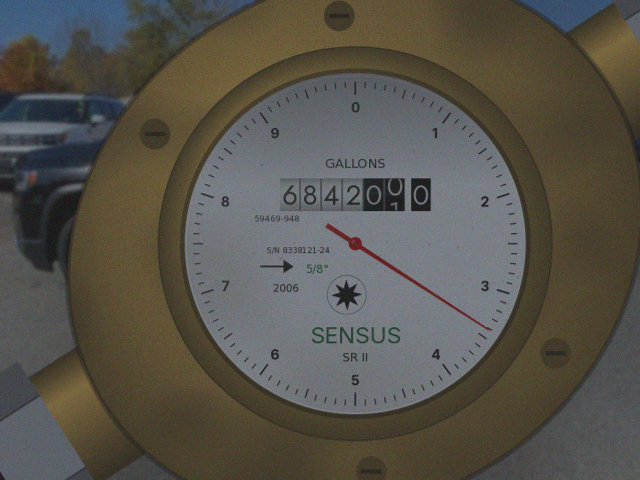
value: **6842003.4** gal
